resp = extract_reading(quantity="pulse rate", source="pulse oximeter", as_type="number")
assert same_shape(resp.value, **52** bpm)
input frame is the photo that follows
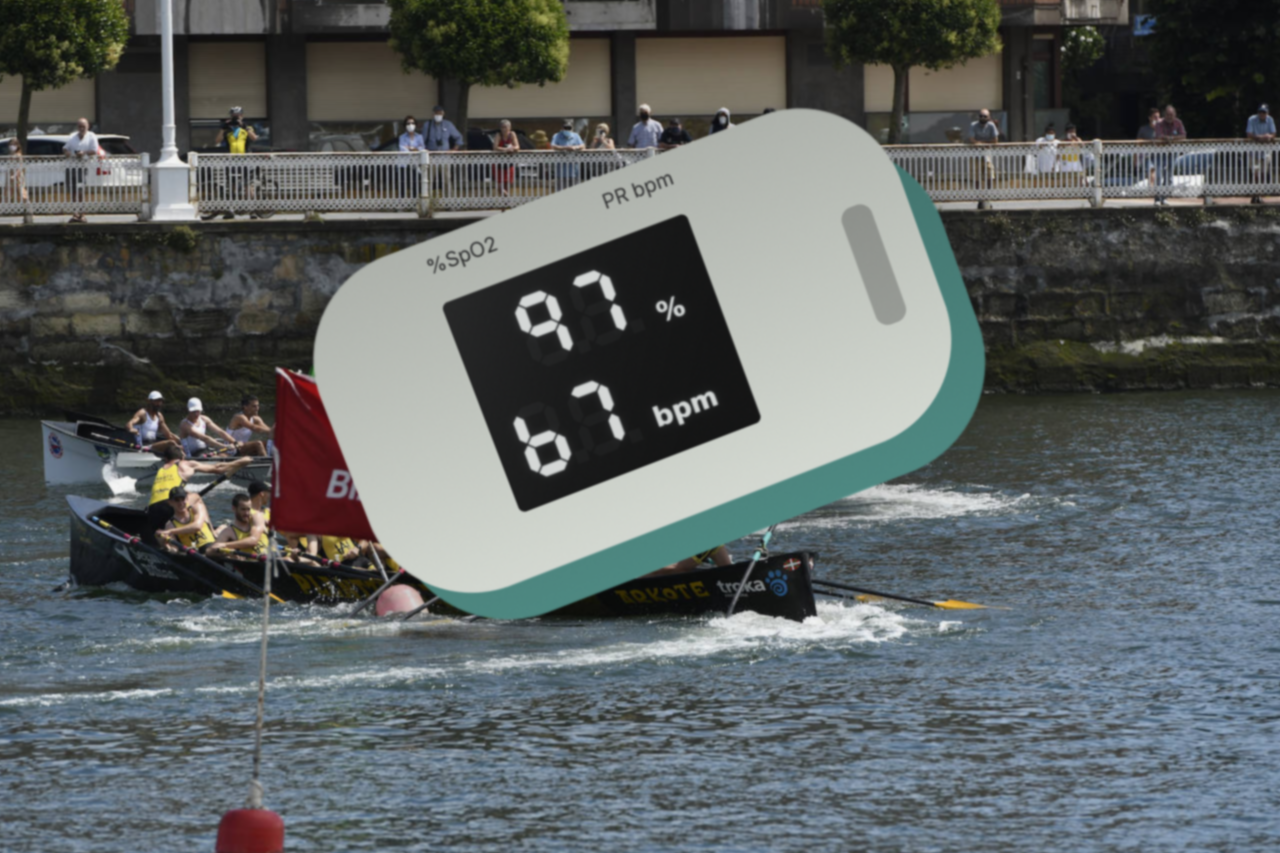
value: **67** bpm
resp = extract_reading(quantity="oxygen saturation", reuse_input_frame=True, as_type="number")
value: **97** %
